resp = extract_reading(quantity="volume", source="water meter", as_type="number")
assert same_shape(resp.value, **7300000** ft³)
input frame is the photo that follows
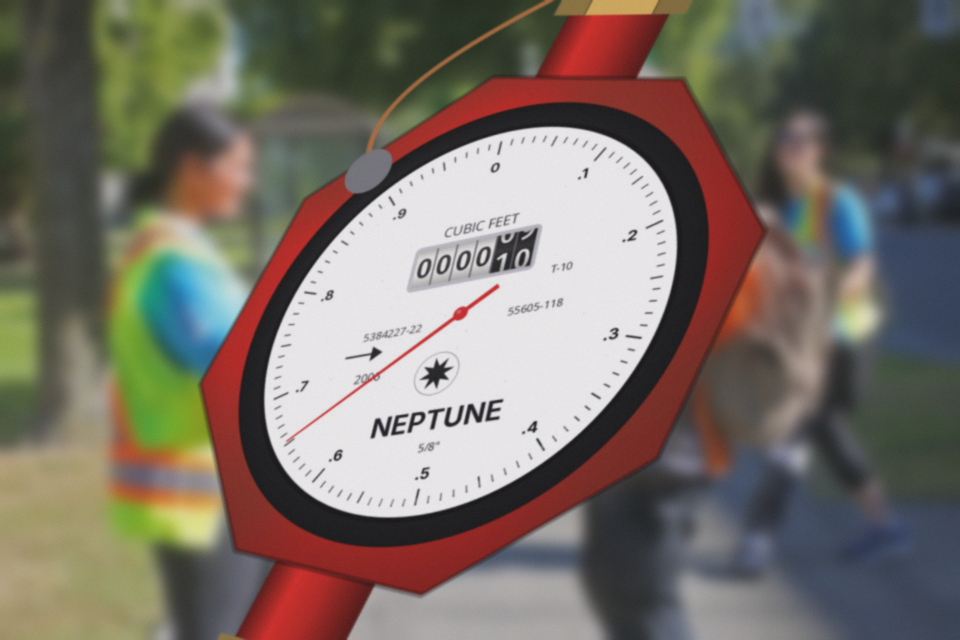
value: **9.65** ft³
